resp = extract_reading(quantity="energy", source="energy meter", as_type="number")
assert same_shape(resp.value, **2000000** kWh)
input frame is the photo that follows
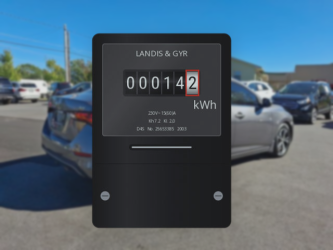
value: **14.2** kWh
